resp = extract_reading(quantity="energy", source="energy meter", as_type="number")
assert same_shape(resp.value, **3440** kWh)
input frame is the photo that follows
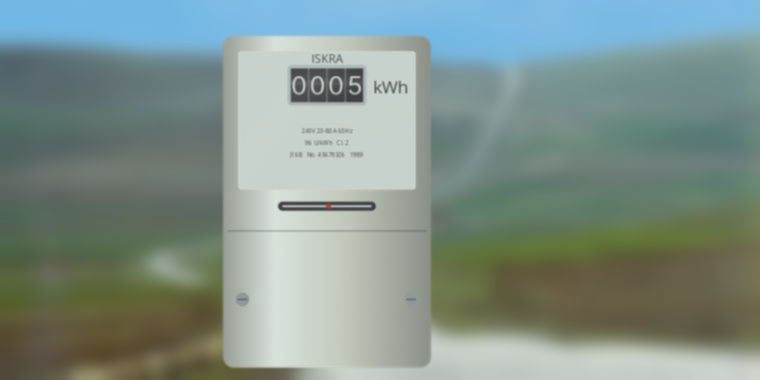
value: **5** kWh
